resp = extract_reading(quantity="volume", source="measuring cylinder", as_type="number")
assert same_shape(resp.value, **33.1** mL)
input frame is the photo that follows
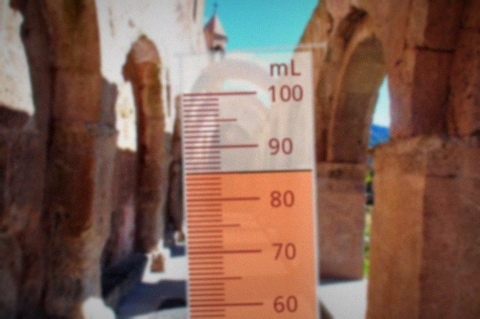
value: **85** mL
